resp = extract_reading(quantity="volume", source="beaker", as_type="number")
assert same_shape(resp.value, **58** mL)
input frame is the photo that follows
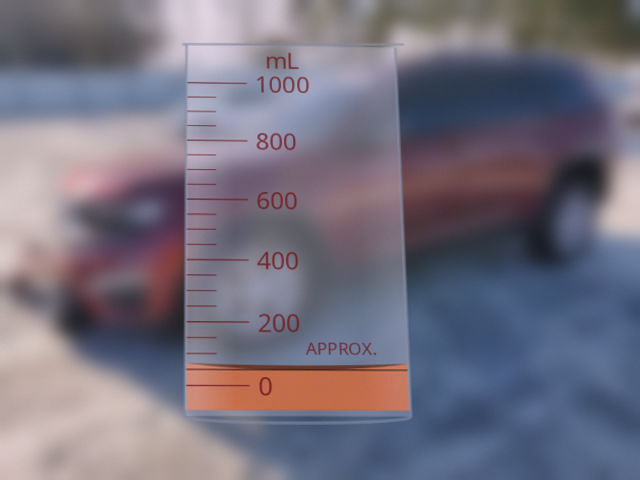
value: **50** mL
